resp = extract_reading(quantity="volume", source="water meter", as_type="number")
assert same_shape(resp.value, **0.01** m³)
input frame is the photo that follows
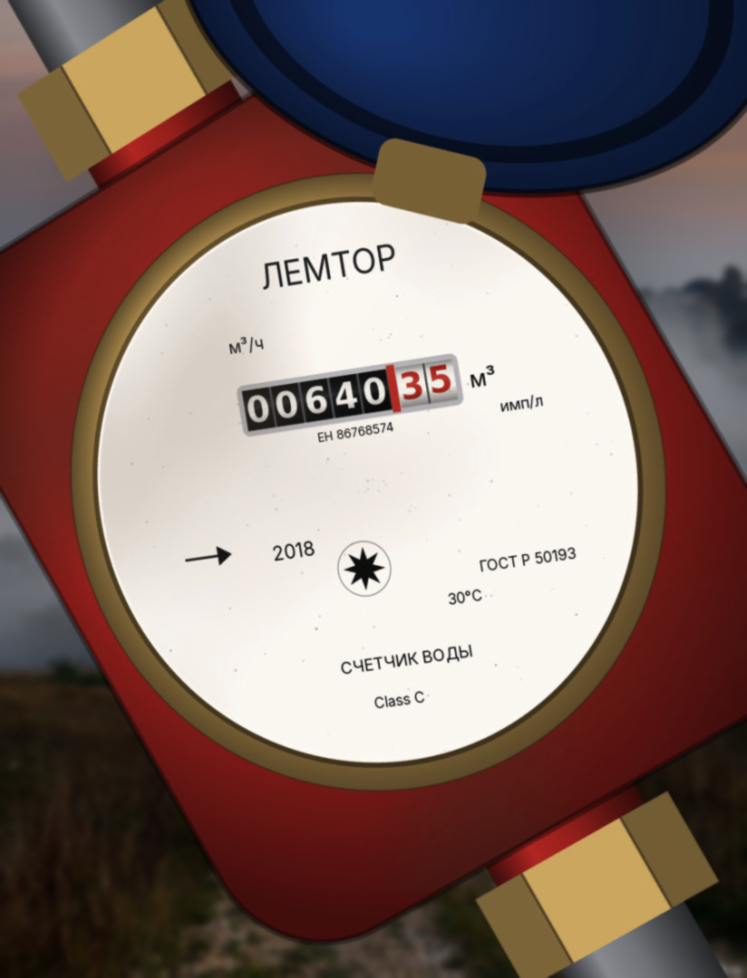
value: **640.35** m³
